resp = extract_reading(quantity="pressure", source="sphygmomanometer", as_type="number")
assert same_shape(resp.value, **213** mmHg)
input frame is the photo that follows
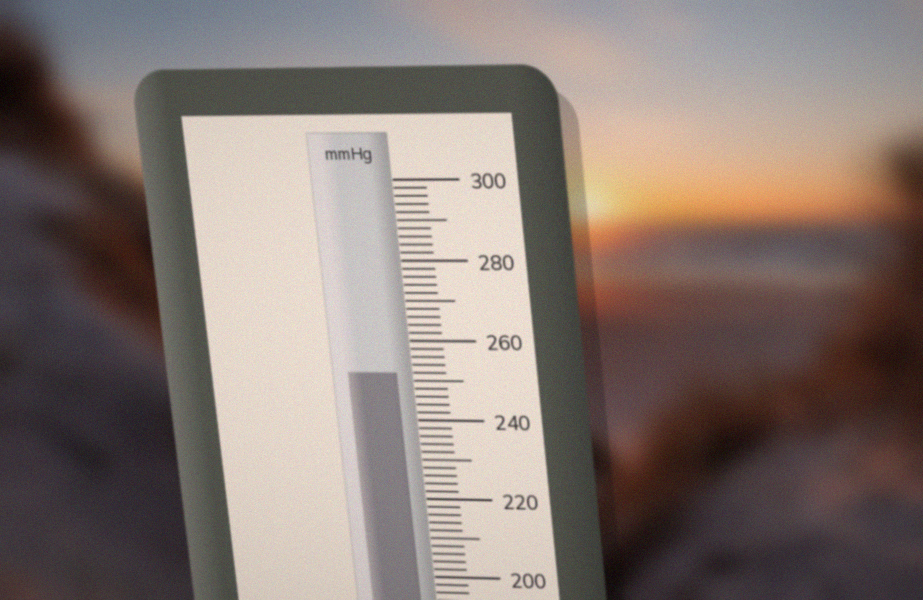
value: **252** mmHg
